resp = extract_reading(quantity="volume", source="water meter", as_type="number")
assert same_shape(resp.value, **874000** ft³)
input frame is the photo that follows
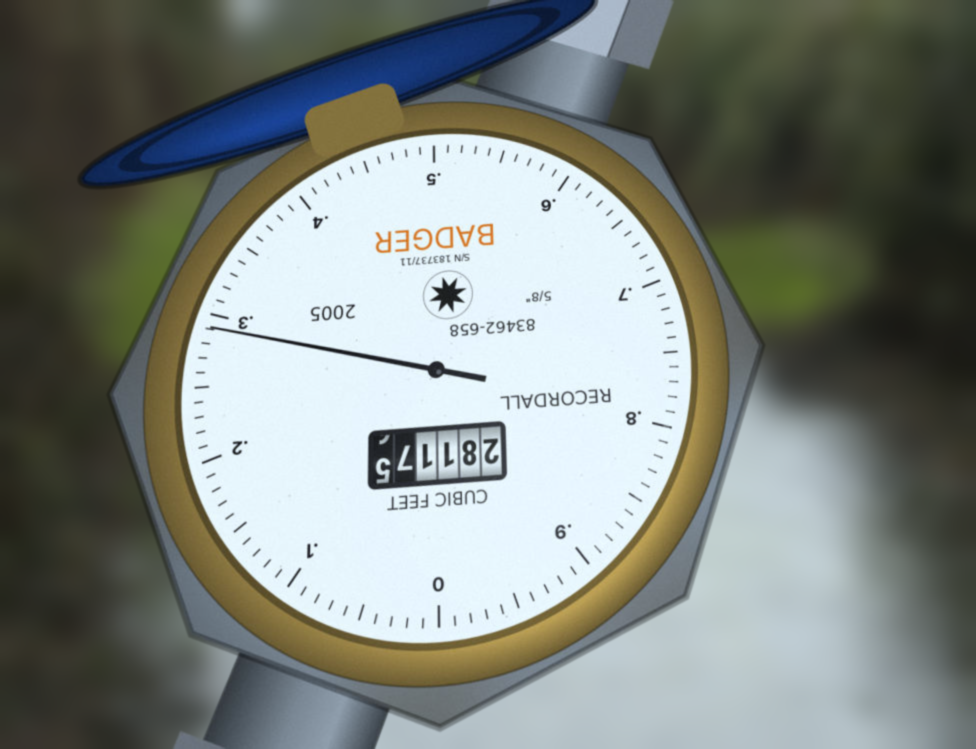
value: **281175.29** ft³
